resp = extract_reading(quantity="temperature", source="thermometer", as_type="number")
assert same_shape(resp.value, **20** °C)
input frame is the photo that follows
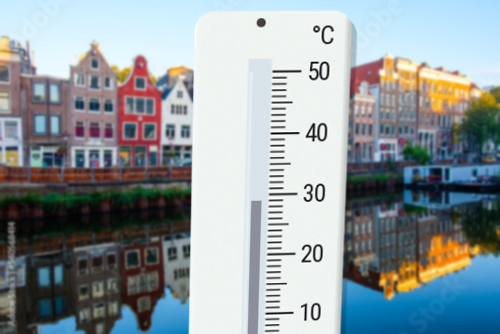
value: **29** °C
